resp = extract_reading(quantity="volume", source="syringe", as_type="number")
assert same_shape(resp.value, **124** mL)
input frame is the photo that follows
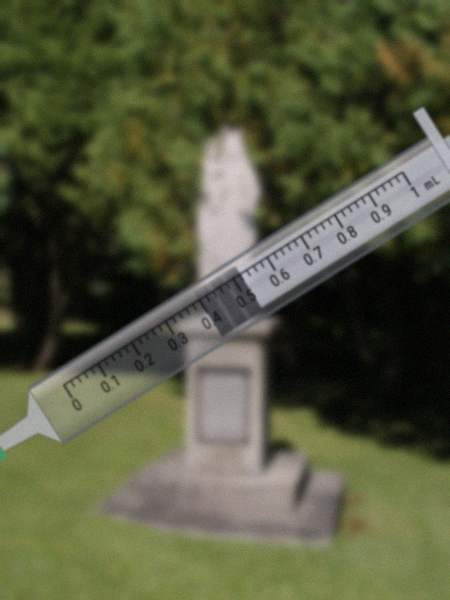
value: **0.4** mL
